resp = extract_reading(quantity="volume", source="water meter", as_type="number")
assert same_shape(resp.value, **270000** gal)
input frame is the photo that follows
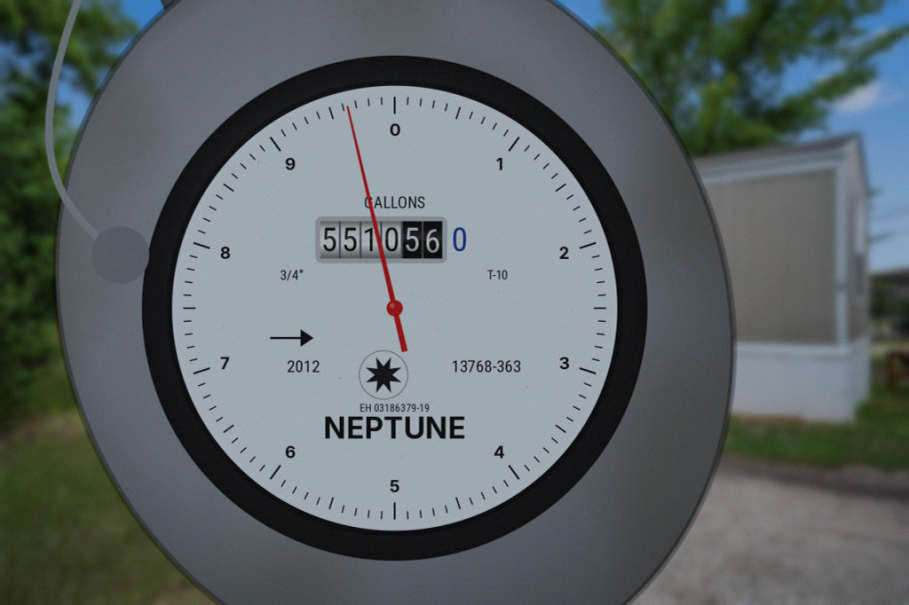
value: **5510559.6** gal
